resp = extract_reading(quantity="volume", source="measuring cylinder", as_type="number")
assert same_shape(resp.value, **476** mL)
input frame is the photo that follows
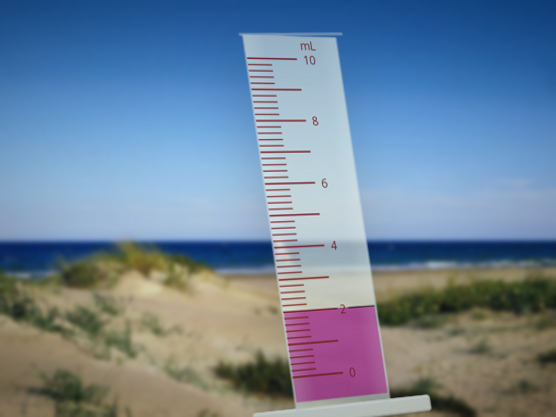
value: **2** mL
